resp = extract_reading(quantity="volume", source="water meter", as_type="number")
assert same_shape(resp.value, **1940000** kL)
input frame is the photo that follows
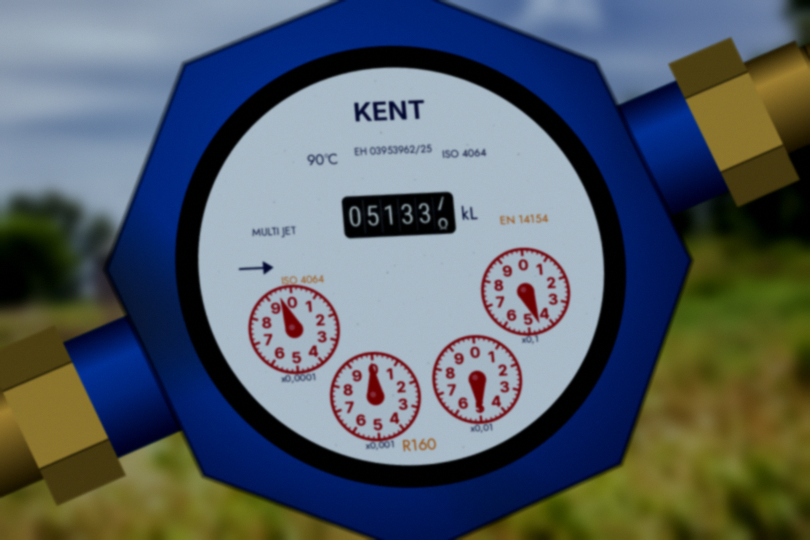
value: **51337.4499** kL
